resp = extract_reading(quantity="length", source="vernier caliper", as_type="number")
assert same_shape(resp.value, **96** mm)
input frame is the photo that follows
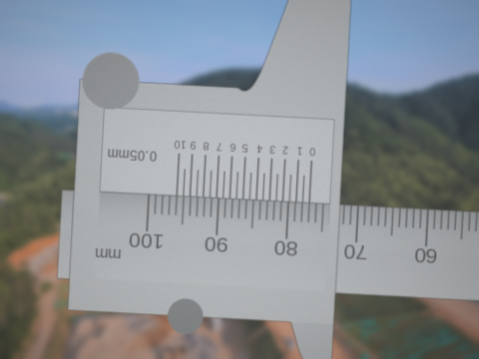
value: **77.0** mm
